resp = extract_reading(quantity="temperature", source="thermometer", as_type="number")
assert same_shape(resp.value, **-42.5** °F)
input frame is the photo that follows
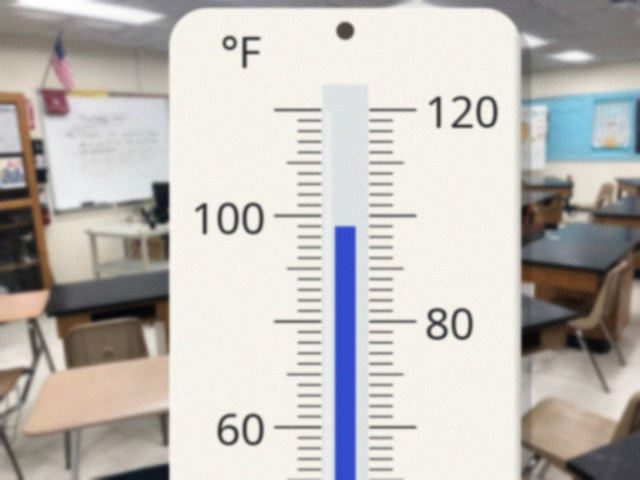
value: **98** °F
